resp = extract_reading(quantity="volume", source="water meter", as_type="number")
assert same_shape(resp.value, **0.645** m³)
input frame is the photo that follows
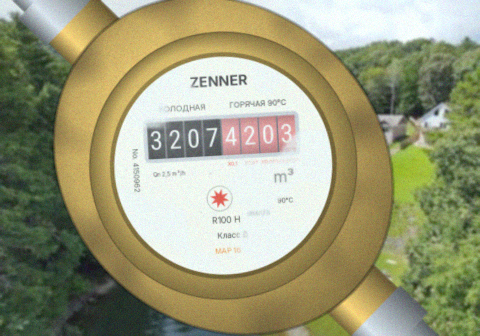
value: **3207.4203** m³
